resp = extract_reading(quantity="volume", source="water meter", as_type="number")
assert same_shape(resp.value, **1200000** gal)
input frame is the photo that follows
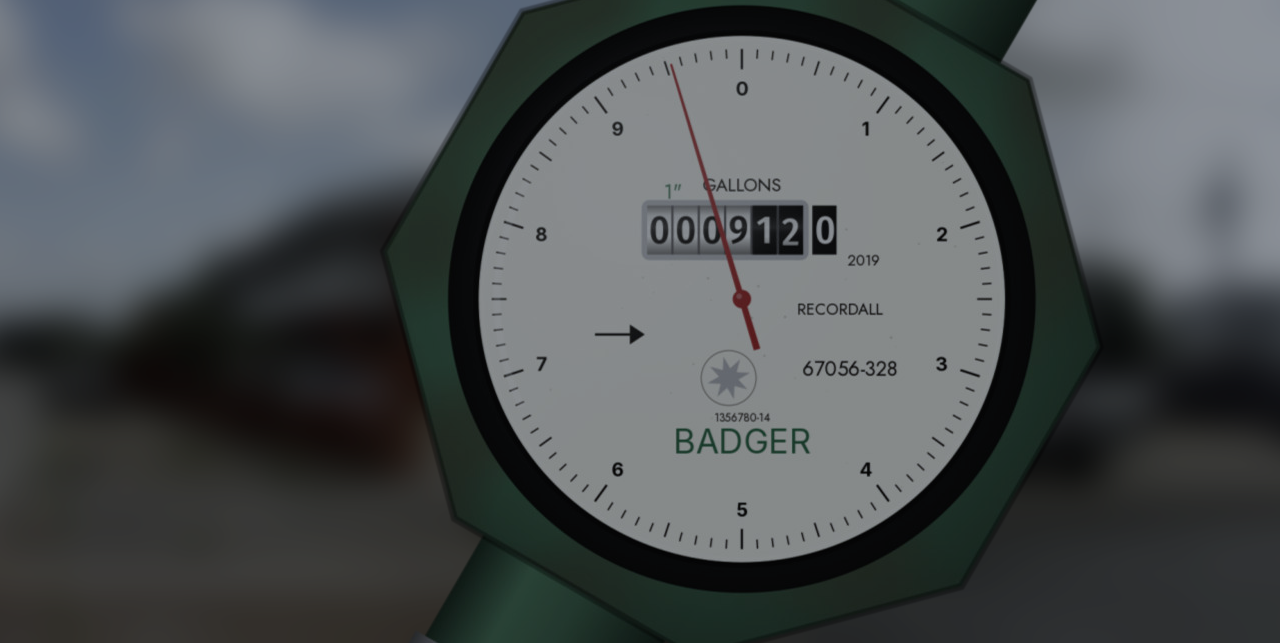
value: **9119.5** gal
